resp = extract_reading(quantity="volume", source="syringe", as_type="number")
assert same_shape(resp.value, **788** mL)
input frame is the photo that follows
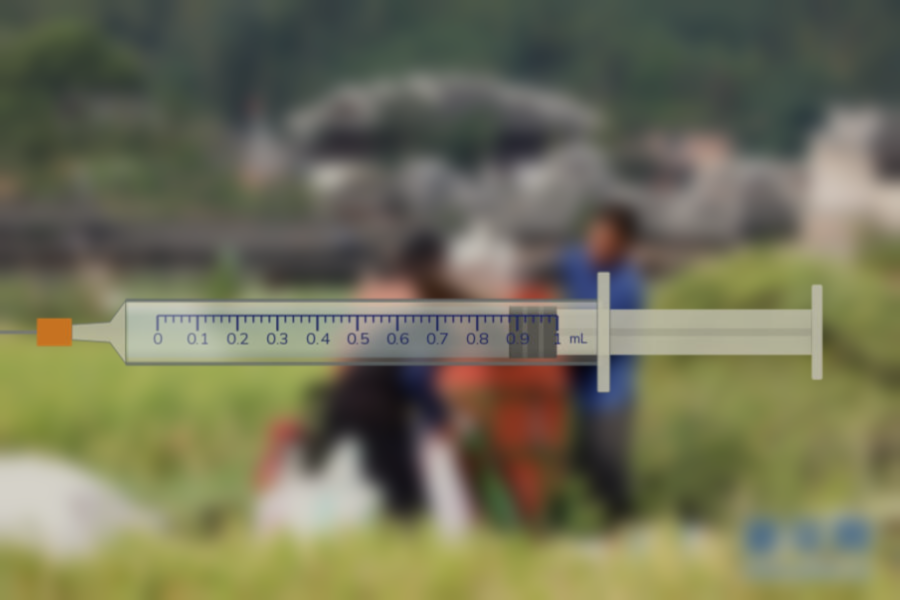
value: **0.88** mL
